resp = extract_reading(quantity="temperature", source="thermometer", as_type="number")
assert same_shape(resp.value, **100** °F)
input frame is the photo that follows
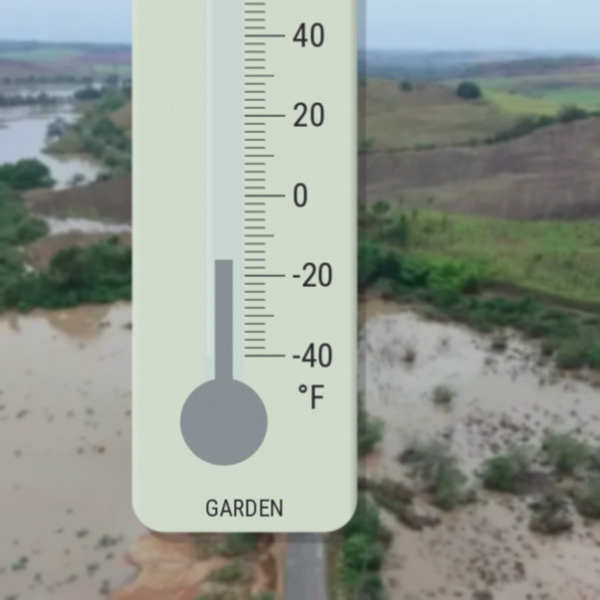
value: **-16** °F
